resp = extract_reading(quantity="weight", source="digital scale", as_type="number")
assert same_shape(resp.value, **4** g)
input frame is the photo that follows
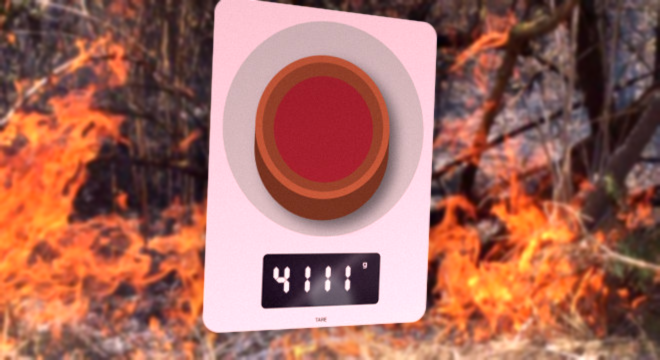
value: **4111** g
